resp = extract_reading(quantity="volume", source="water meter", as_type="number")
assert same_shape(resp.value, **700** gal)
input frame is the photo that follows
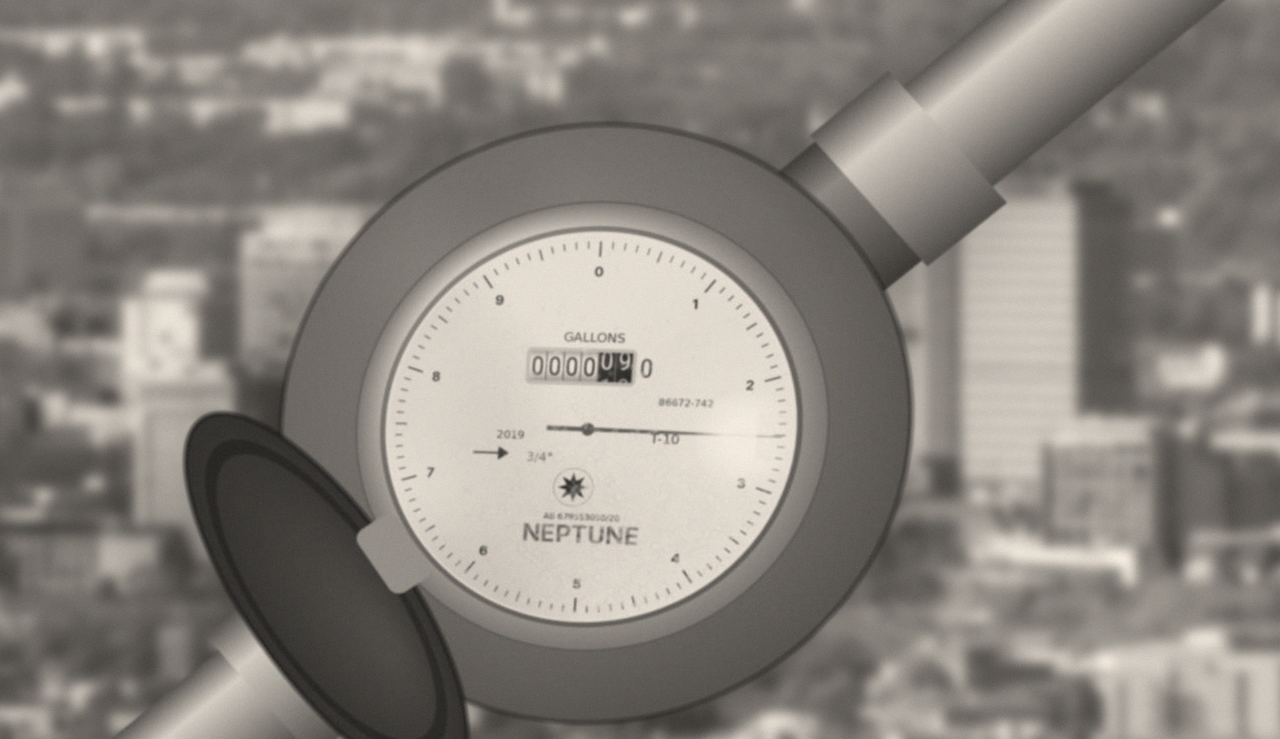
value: **92.5** gal
